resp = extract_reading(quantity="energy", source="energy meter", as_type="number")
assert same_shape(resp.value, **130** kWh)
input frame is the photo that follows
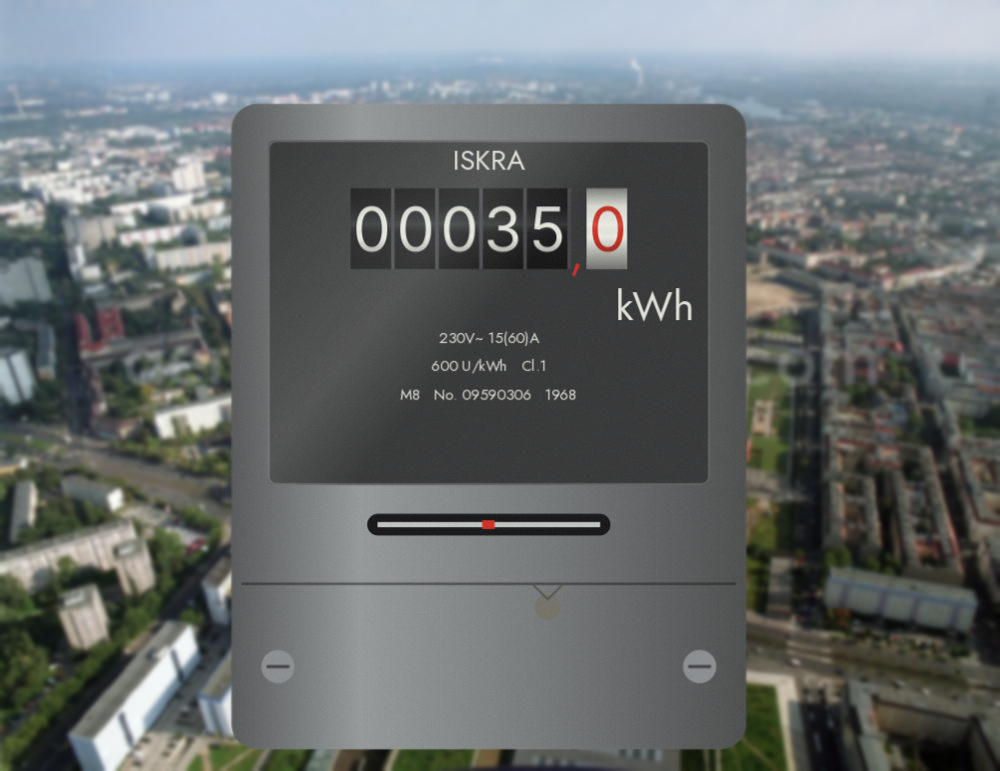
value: **35.0** kWh
